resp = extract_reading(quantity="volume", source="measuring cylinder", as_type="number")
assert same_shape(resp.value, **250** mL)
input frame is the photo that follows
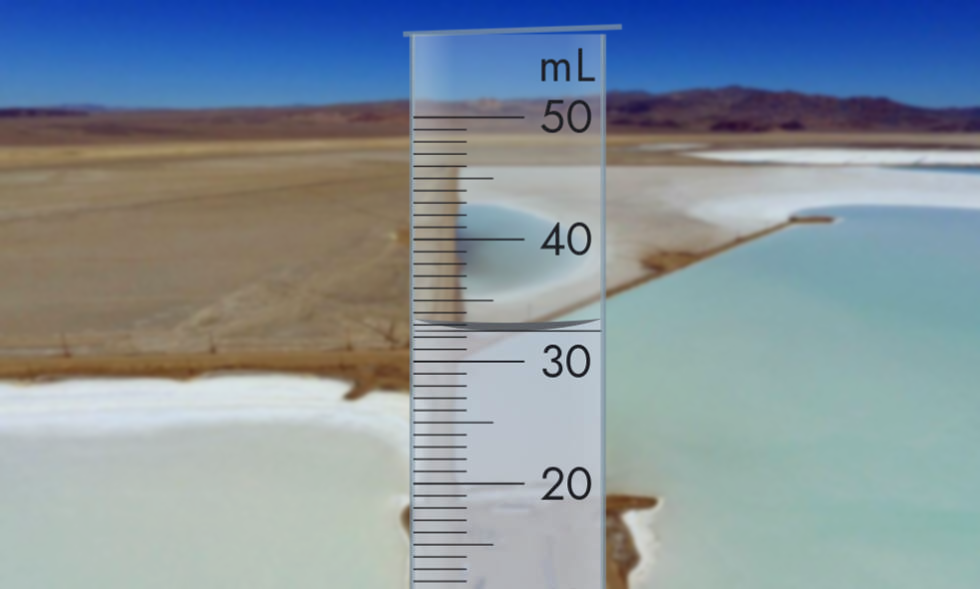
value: **32.5** mL
